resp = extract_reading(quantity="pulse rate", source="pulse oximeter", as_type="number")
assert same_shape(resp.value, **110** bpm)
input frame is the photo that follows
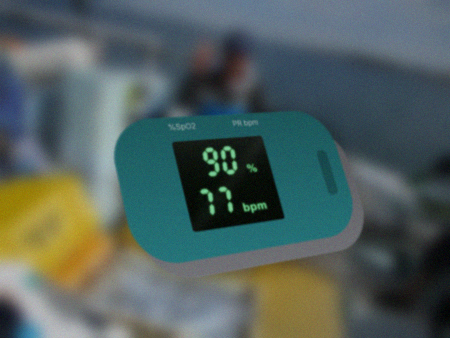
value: **77** bpm
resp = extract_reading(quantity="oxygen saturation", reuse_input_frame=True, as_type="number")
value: **90** %
